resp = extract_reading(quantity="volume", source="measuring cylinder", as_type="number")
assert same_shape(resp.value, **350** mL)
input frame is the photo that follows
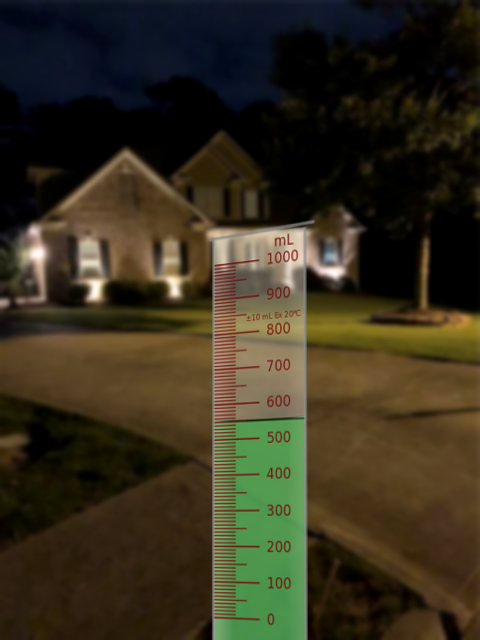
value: **550** mL
